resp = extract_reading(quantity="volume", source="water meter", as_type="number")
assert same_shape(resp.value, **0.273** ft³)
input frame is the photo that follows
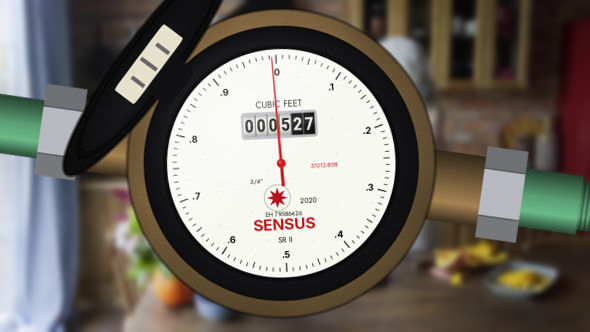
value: **526.99** ft³
